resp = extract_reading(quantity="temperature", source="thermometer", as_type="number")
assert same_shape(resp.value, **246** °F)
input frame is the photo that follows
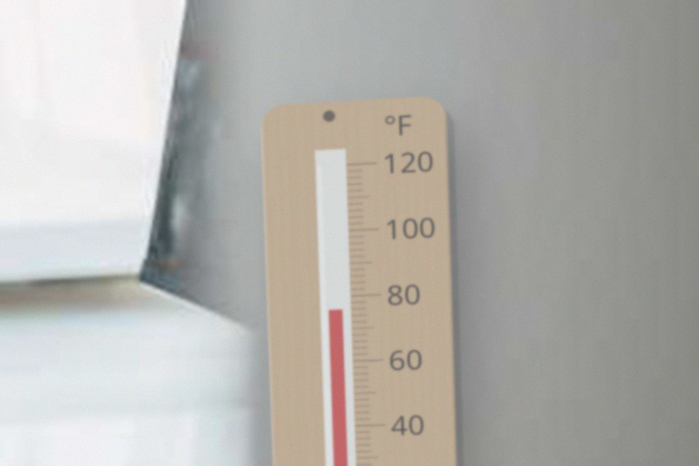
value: **76** °F
